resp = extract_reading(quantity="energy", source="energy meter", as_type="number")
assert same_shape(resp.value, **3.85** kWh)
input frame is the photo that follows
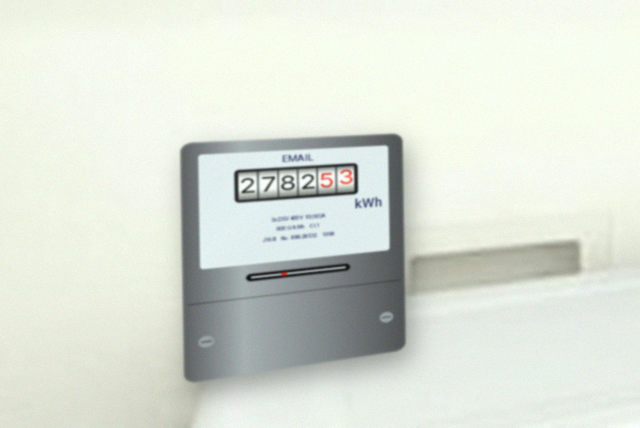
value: **2782.53** kWh
